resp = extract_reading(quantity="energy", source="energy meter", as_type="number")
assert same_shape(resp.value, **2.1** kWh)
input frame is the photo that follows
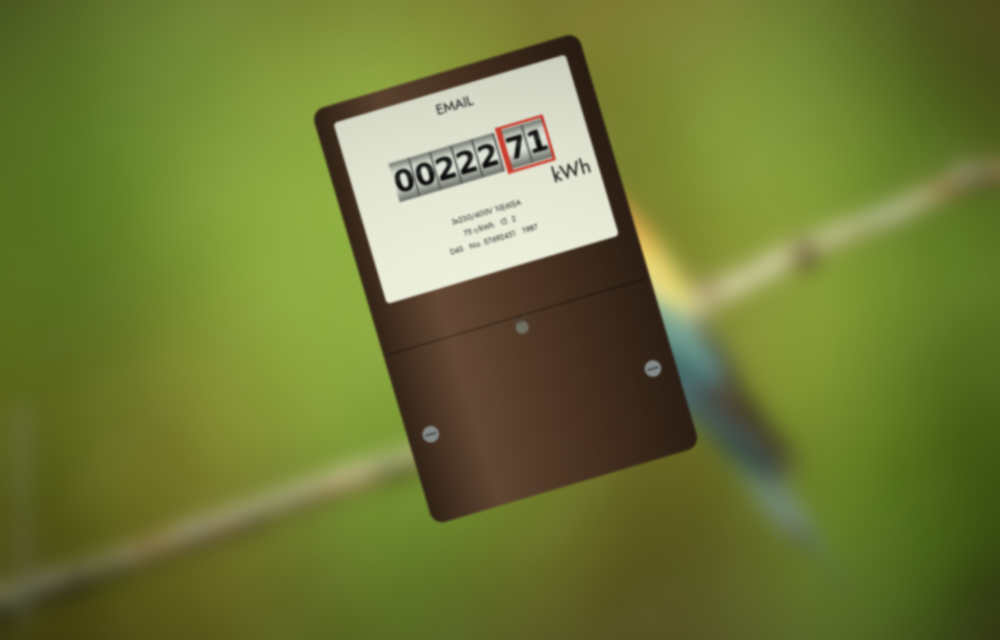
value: **222.71** kWh
